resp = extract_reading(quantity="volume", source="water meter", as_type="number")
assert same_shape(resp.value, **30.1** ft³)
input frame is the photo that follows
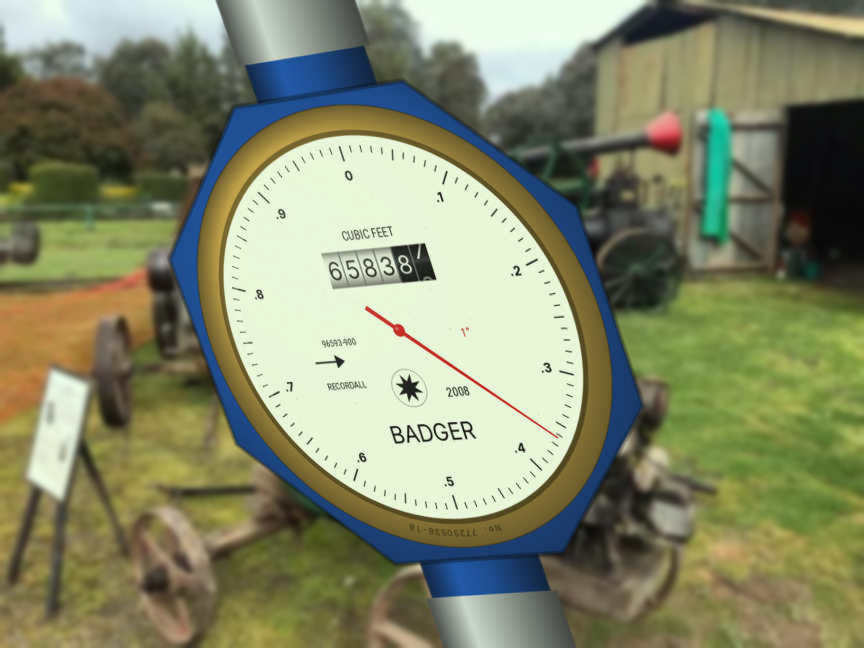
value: **658387.36** ft³
